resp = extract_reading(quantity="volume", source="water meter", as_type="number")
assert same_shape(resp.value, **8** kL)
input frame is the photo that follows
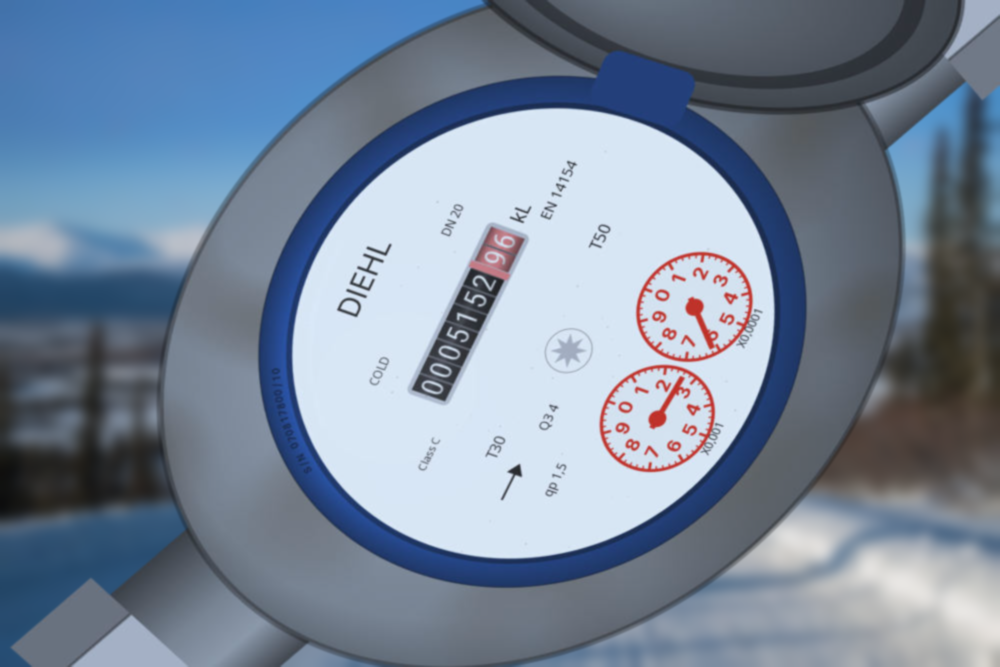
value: **5152.9626** kL
